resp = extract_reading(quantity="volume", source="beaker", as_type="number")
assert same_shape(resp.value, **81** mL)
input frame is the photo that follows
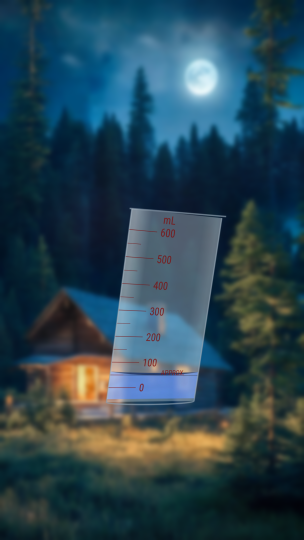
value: **50** mL
